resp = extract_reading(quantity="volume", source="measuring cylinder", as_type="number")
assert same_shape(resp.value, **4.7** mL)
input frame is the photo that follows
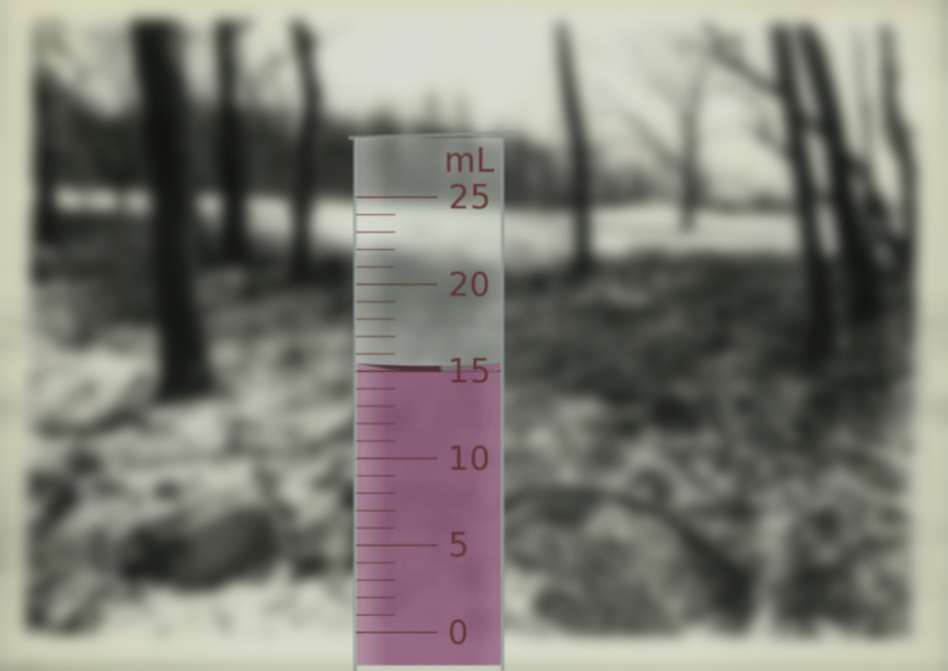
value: **15** mL
